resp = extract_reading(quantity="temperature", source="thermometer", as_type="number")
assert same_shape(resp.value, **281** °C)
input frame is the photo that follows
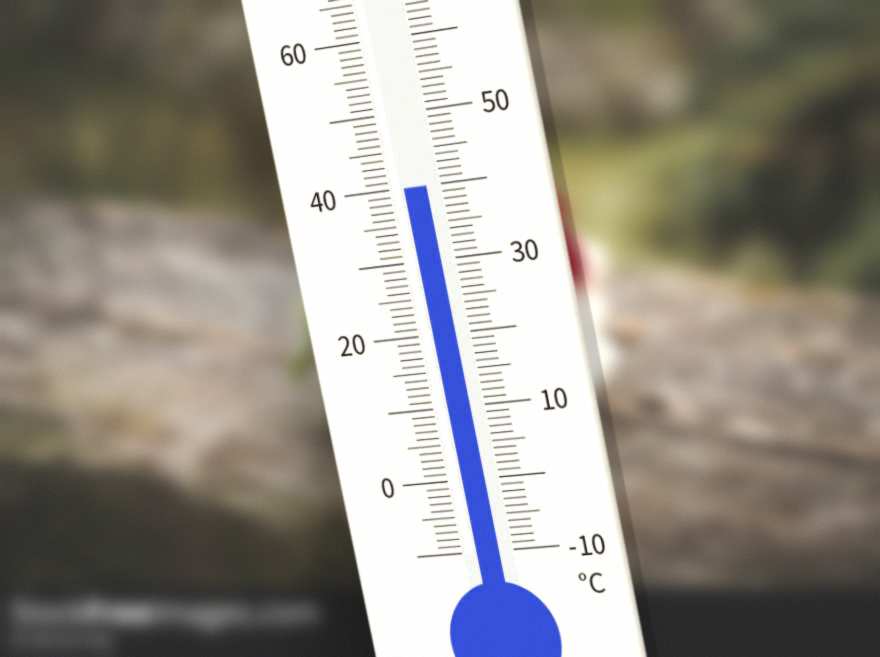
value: **40** °C
